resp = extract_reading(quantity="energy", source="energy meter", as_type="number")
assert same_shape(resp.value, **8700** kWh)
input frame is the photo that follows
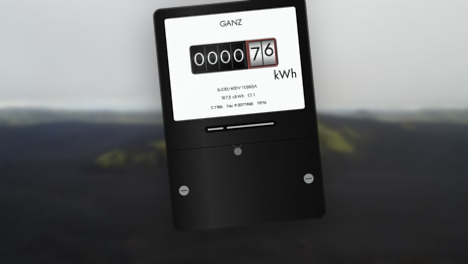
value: **0.76** kWh
